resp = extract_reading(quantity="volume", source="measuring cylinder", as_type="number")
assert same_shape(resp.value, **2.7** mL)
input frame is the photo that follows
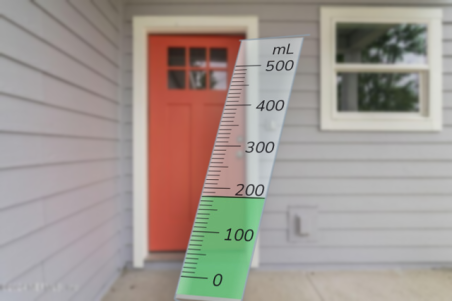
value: **180** mL
